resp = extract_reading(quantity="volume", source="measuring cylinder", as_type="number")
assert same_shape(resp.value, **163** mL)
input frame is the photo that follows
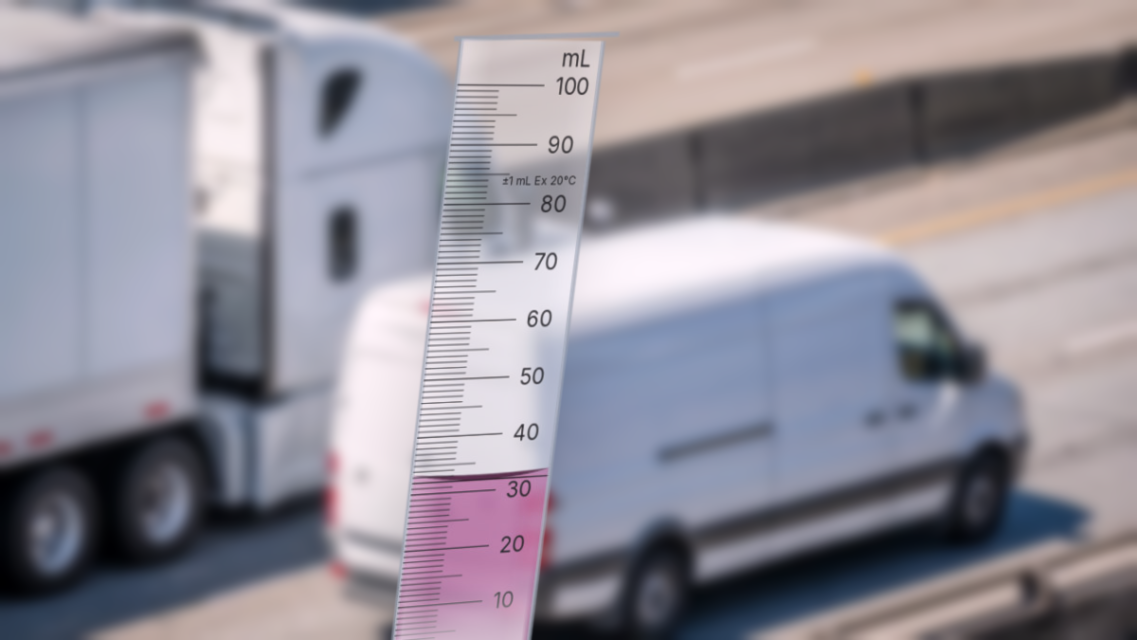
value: **32** mL
